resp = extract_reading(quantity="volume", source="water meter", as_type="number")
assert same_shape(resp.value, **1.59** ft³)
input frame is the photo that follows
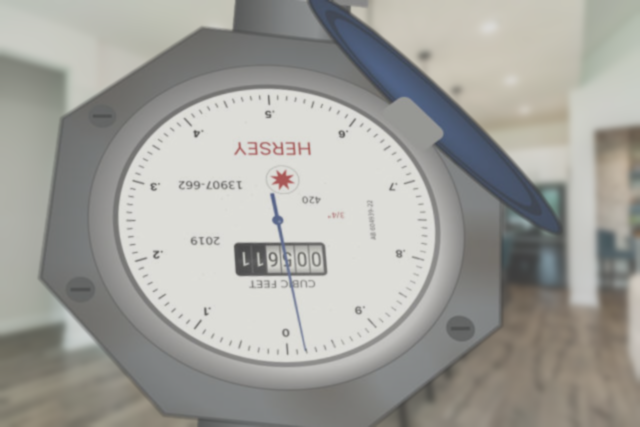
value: **5610.98** ft³
